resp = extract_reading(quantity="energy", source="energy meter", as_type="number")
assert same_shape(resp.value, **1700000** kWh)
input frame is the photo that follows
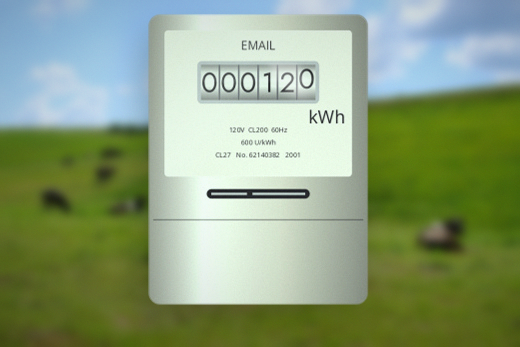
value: **120** kWh
